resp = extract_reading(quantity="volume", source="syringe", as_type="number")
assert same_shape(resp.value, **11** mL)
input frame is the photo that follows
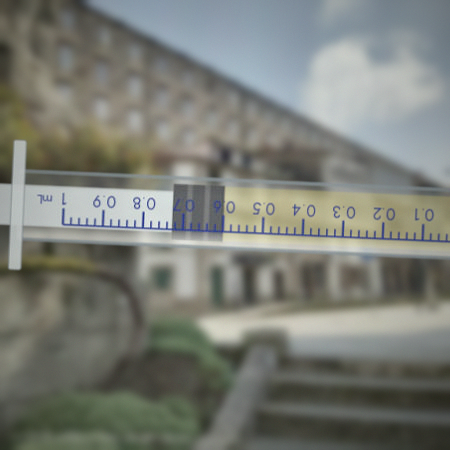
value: **0.6** mL
